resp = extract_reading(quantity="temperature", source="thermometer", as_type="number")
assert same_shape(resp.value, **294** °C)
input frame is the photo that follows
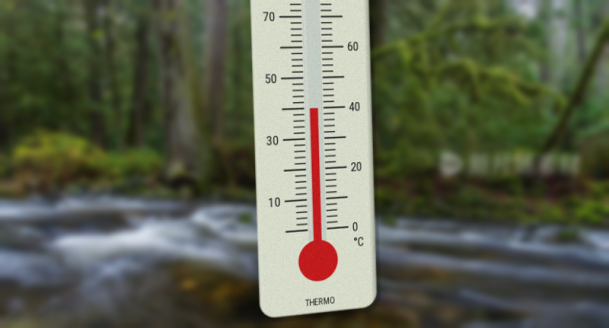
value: **40** °C
